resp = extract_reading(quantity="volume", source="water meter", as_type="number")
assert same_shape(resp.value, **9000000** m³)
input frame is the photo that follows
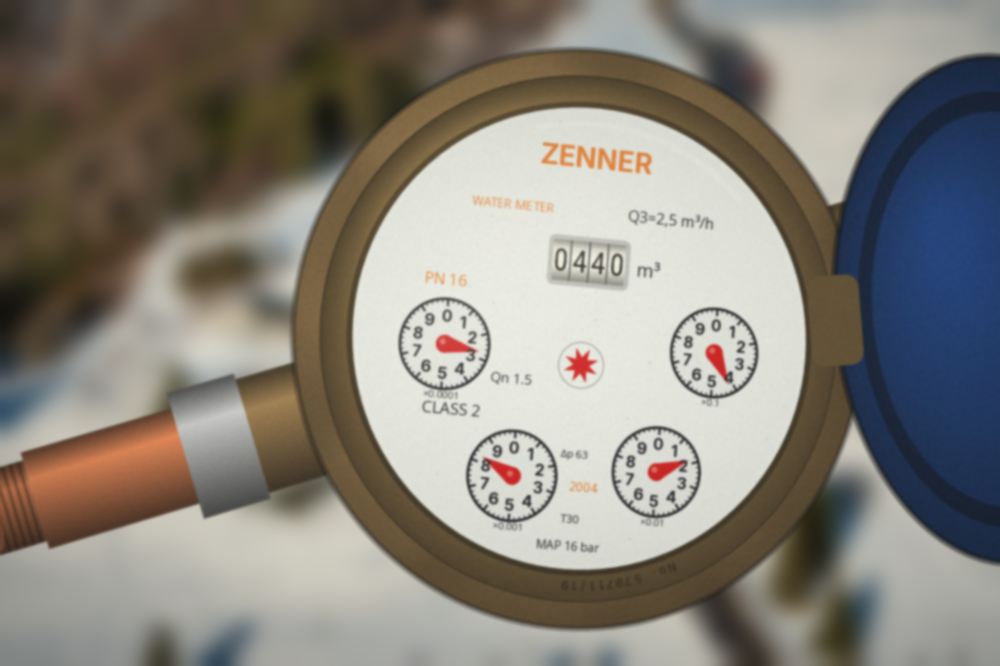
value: **440.4182** m³
